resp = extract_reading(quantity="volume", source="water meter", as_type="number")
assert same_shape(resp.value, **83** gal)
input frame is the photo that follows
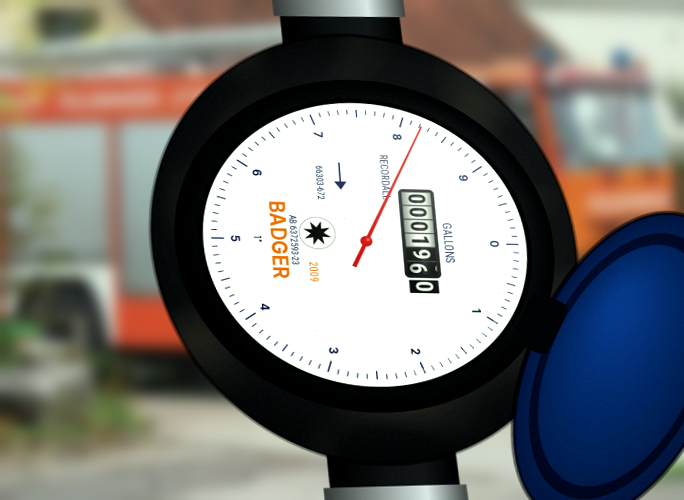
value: **1958.2** gal
